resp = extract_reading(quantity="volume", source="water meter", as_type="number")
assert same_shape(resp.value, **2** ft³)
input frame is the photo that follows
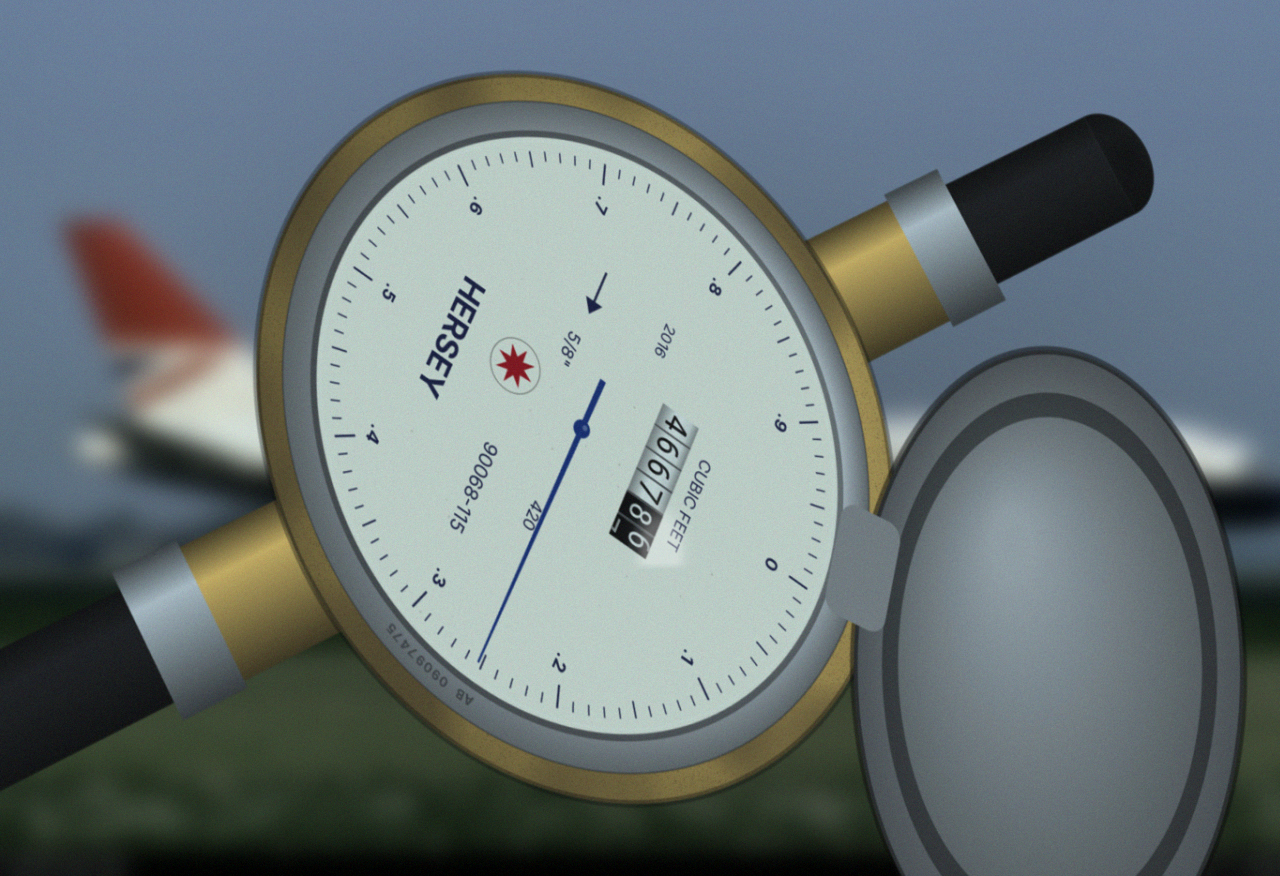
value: **466786.25** ft³
